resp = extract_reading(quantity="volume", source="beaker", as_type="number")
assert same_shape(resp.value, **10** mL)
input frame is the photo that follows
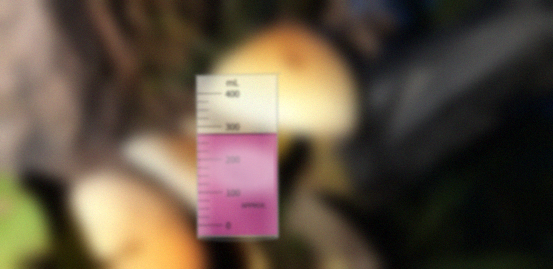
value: **275** mL
